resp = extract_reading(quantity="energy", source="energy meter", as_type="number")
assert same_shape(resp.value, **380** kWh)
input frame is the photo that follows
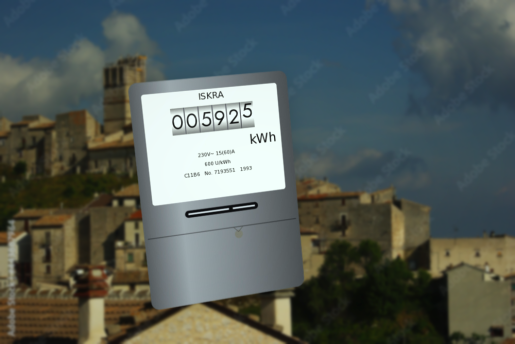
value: **5925** kWh
